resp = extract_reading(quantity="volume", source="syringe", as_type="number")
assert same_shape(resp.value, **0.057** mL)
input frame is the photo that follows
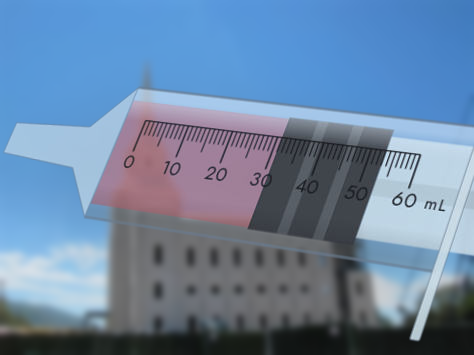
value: **31** mL
